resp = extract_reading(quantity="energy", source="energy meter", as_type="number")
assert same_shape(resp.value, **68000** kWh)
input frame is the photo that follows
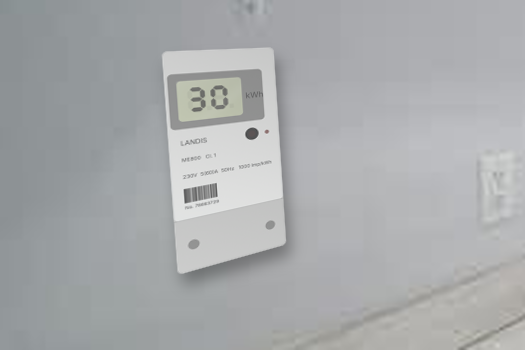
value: **30** kWh
